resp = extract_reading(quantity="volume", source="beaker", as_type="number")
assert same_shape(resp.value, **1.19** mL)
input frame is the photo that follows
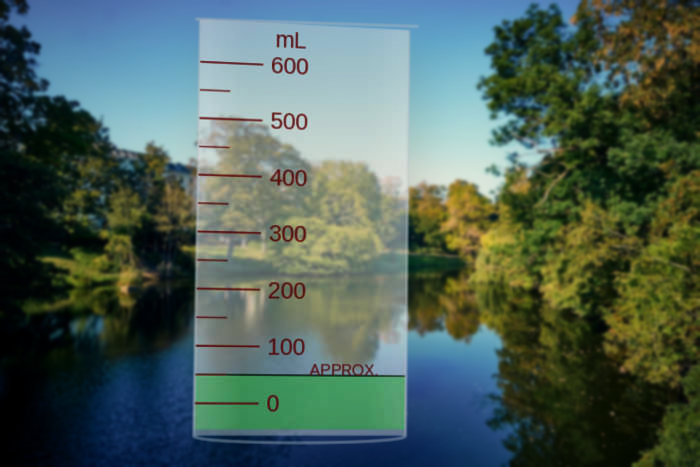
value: **50** mL
